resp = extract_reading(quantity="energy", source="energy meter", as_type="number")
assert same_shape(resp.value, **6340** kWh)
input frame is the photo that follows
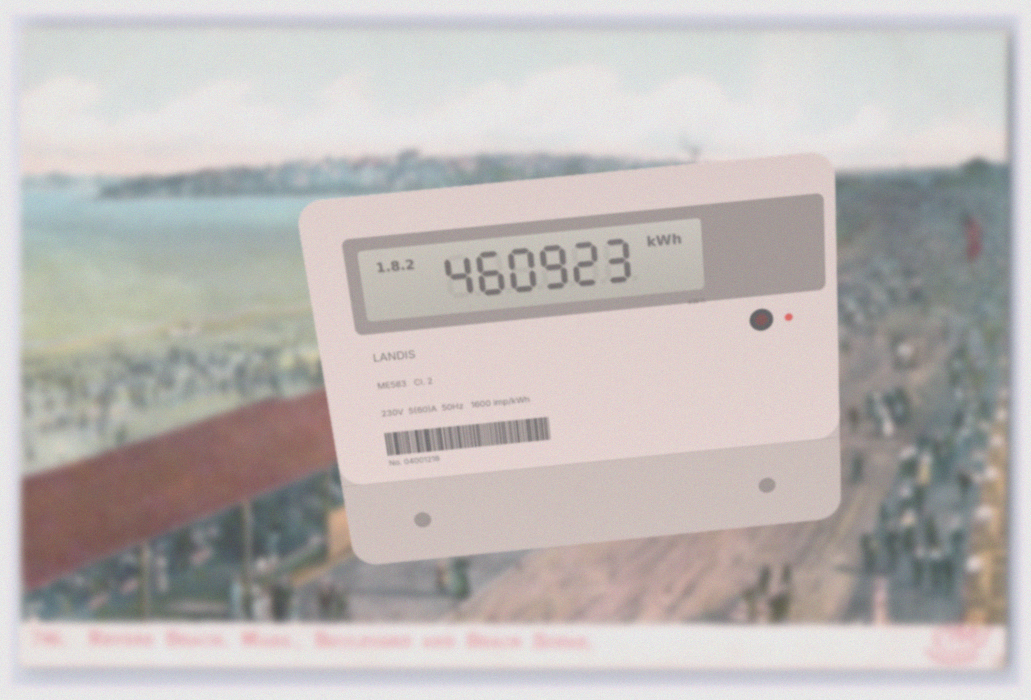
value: **460923** kWh
